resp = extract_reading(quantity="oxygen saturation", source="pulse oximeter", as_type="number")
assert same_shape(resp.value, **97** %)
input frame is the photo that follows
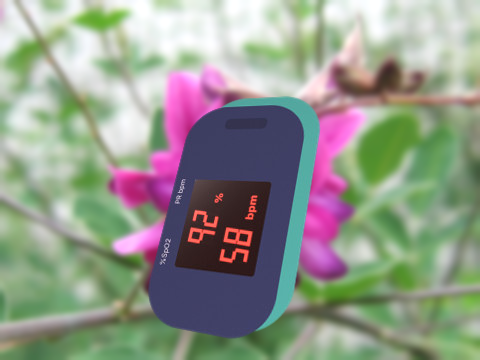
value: **92** %
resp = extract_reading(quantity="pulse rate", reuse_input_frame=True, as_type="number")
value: **58** bpm
